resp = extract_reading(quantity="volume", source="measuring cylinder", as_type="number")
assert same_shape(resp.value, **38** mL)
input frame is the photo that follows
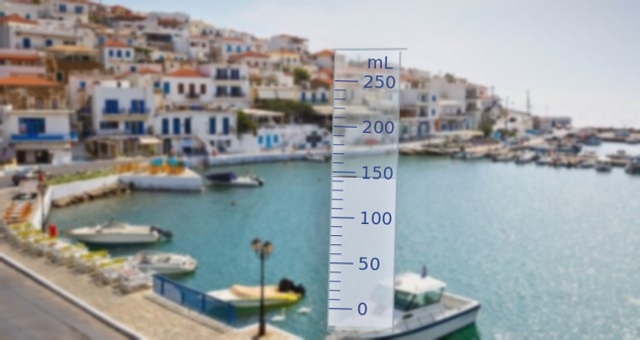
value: **145** mL
